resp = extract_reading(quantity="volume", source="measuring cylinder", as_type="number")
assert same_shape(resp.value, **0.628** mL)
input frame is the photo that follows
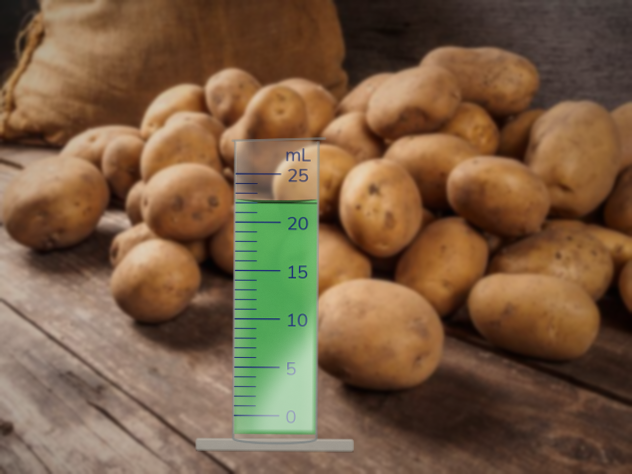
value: **22** mL
